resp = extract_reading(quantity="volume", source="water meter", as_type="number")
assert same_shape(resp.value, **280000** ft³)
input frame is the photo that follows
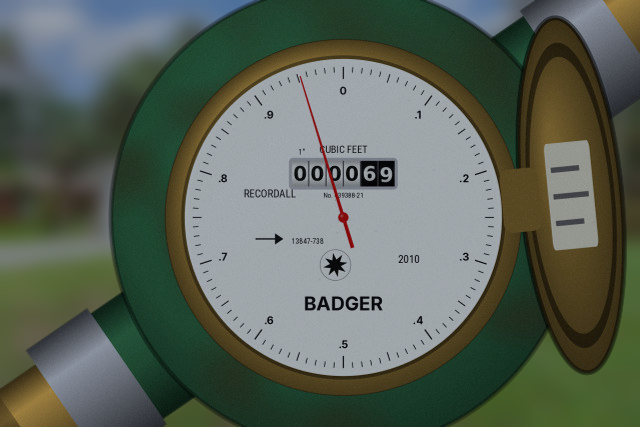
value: **68.95** ft³
